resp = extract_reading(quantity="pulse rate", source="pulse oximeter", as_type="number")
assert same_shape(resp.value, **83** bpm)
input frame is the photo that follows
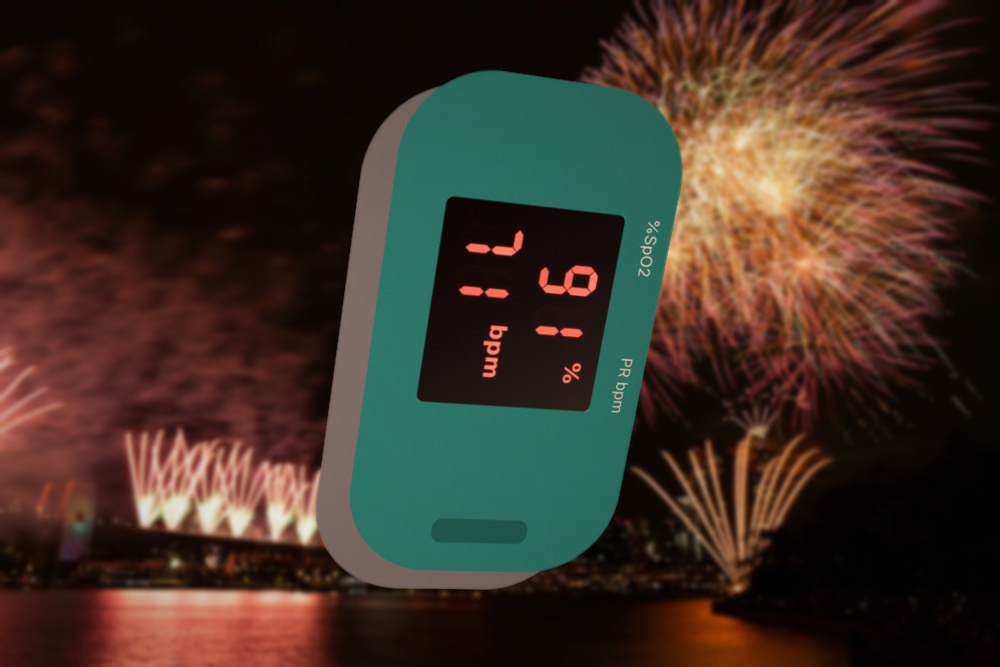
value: **71** bpm
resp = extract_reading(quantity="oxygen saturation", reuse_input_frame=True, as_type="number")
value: **91** %
